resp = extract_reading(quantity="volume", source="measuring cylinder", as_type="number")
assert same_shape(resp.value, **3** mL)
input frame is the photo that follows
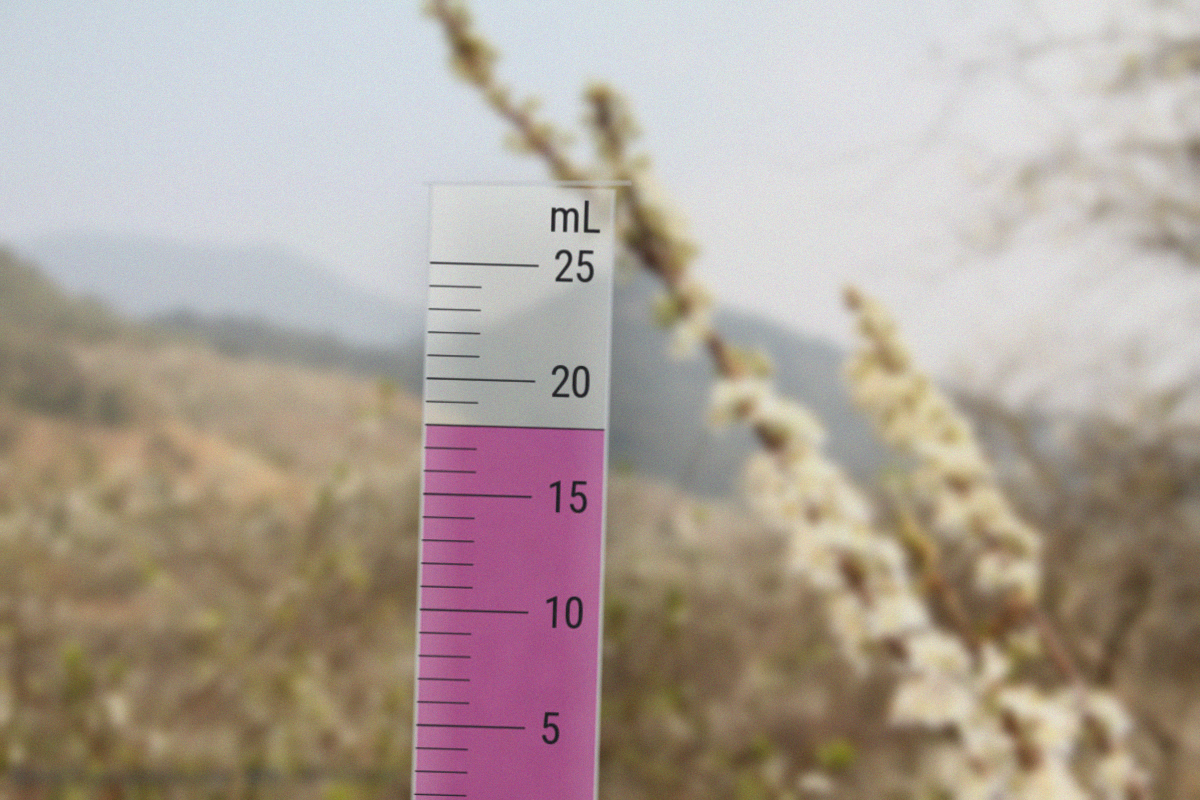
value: **18** mL
